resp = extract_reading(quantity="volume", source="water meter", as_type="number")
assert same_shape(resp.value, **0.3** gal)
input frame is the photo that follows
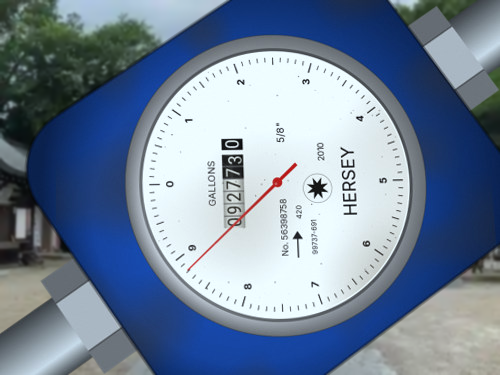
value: **927728.8** gal
